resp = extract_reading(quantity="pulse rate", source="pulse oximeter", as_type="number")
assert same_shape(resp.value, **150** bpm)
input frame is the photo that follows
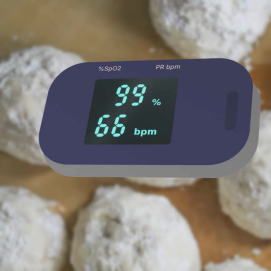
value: **66** bpm
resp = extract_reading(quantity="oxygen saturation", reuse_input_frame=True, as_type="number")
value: **99** %
